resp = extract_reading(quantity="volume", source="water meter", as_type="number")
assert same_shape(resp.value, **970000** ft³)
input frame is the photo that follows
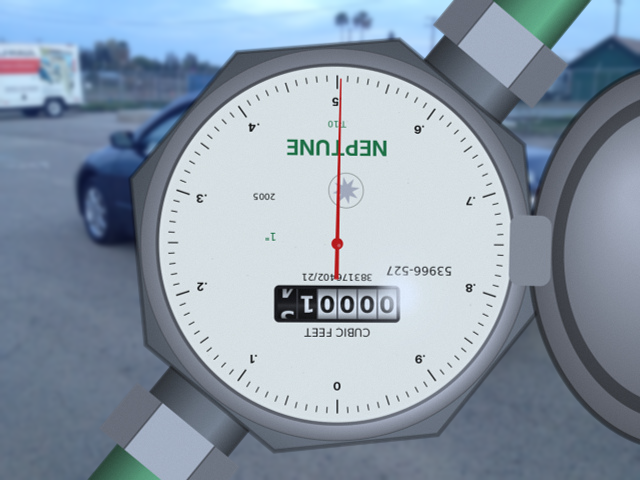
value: **13.50** ft³
